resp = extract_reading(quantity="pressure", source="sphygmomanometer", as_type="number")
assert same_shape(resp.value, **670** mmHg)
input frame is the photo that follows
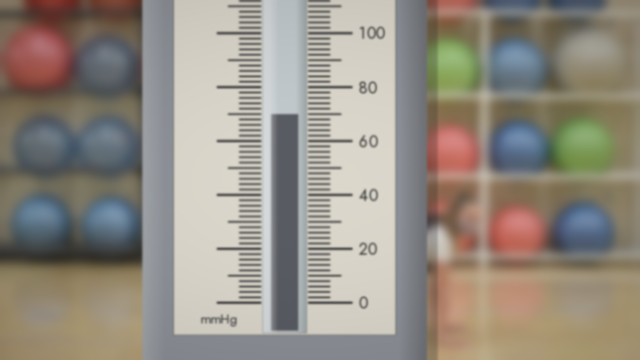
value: **70** mmHg
